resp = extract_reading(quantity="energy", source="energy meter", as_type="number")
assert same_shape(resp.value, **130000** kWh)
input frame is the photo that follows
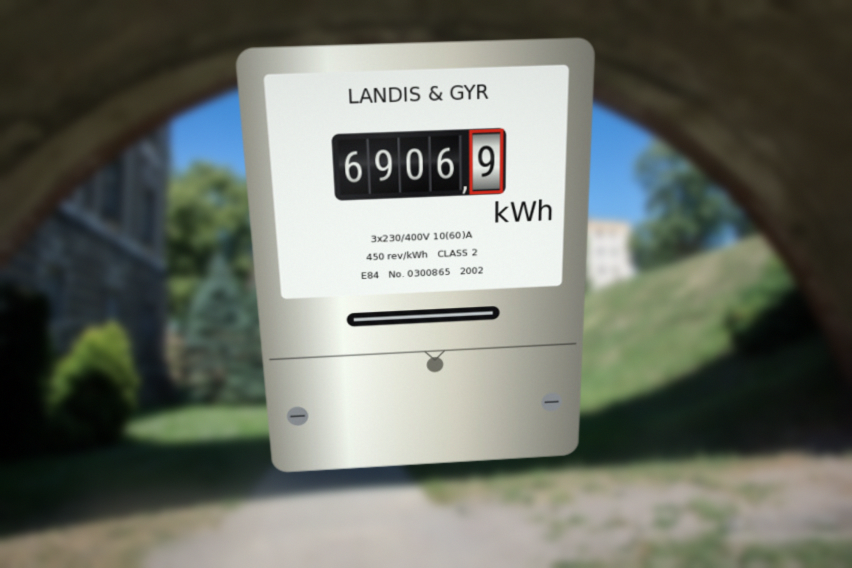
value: **6906.9** kWh
